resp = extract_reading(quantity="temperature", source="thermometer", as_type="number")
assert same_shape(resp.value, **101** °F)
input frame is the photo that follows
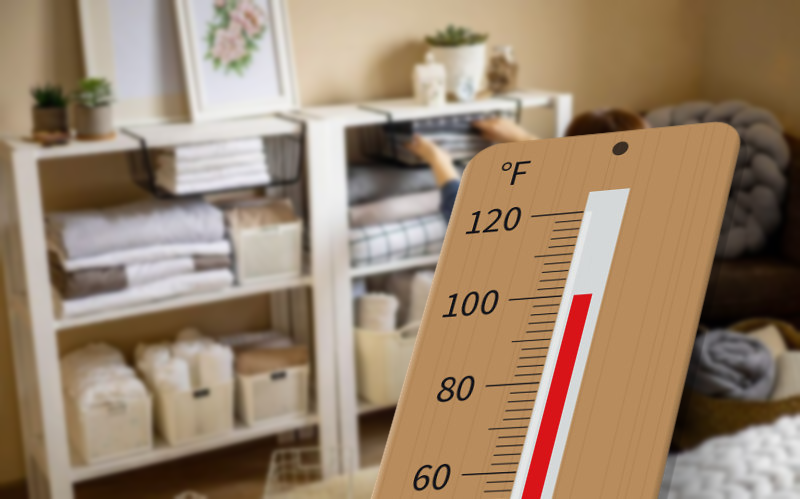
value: **100** °F
